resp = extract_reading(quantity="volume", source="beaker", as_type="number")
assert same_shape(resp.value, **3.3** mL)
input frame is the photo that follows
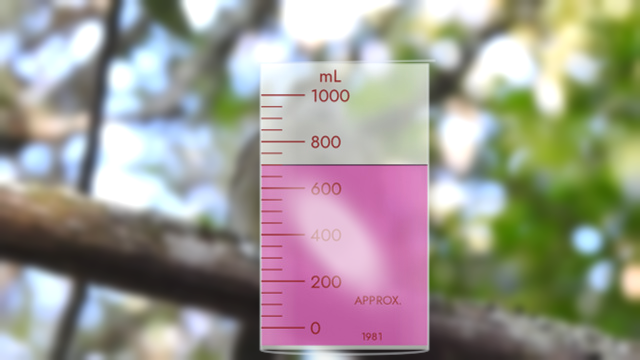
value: **700** mL
